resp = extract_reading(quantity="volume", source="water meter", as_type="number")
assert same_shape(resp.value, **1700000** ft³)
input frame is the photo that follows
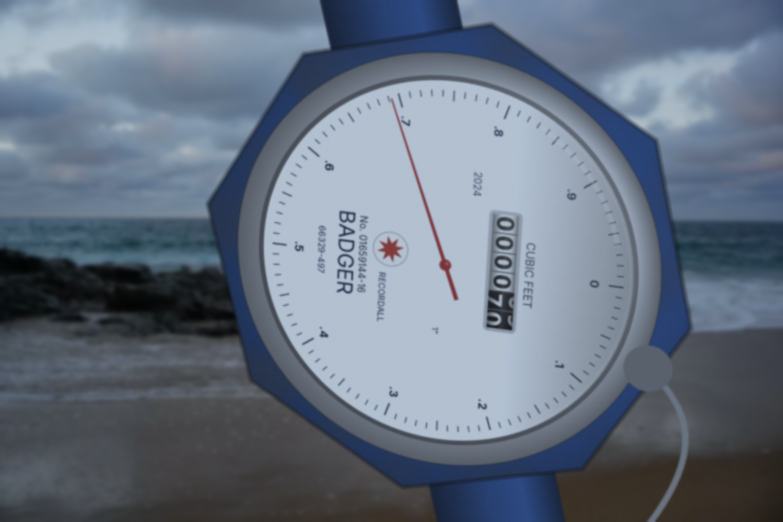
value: **69.69** ft³
